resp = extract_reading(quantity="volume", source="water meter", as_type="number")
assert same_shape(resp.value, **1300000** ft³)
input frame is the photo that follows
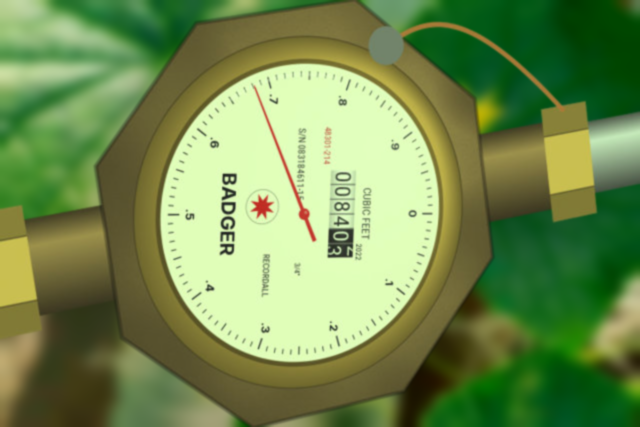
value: **8402.68** ft³
